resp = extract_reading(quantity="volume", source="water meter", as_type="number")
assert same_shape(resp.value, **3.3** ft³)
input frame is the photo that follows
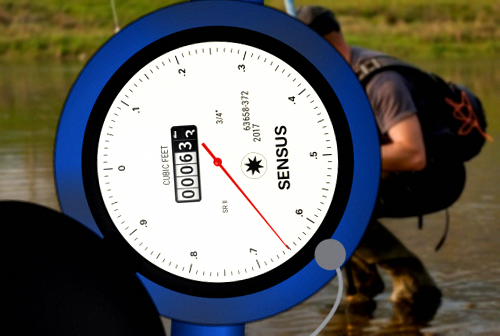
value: **632.65** ft³
